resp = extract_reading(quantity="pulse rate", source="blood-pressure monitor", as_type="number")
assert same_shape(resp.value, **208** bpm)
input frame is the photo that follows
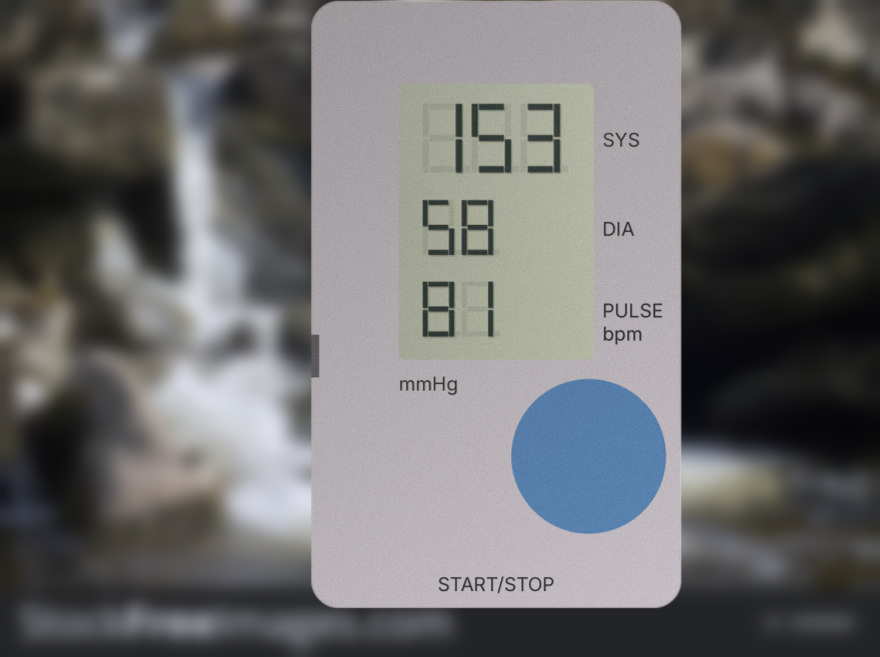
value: **81** bpm
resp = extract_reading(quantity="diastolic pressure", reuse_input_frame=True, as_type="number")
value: **58** mmHg
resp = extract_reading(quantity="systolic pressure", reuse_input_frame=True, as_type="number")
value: **153** mmHg
